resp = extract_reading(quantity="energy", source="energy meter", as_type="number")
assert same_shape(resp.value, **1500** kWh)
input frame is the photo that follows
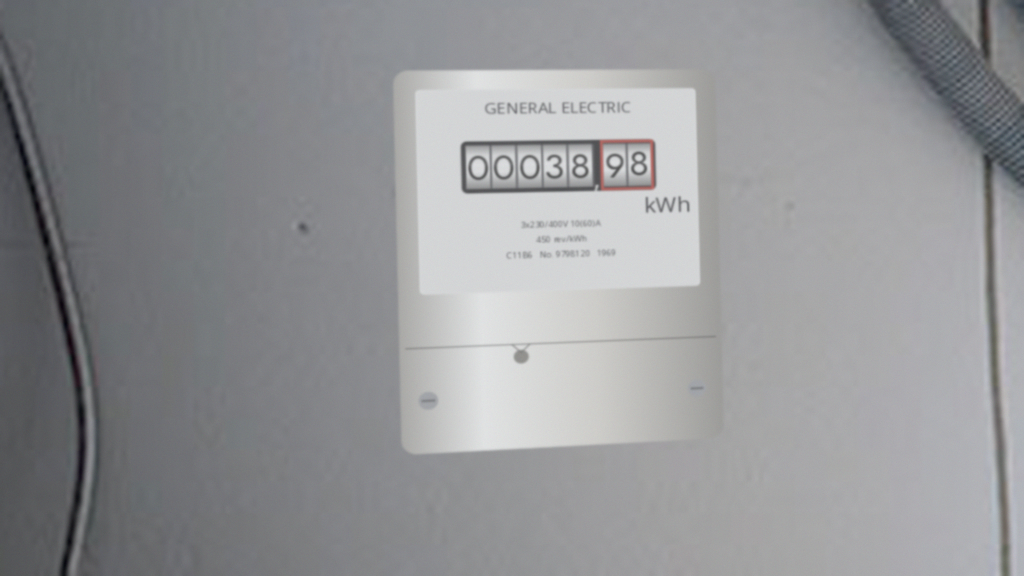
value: **38.98** kWh
